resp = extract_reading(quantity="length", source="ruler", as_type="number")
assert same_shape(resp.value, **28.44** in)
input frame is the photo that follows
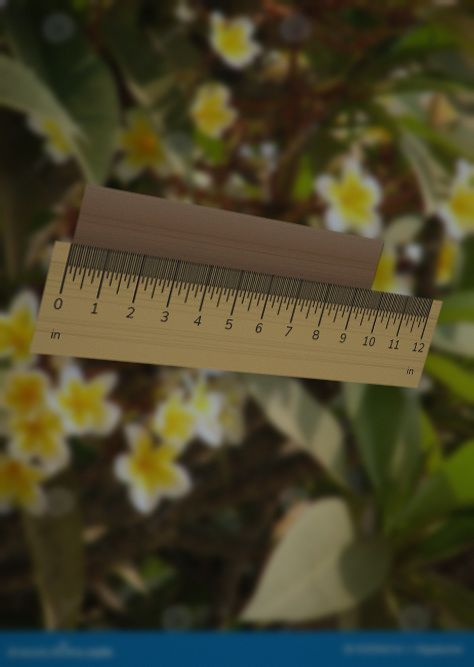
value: **9.5** in
